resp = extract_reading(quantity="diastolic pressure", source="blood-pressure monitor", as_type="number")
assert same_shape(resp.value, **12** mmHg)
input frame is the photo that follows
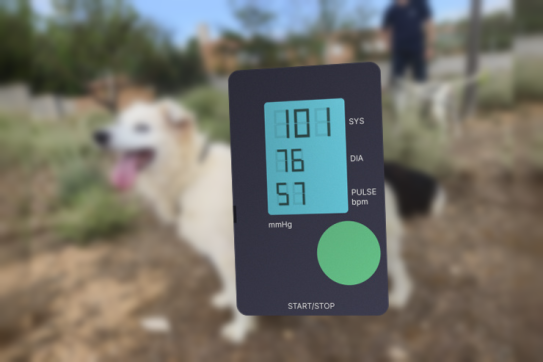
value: **76** mmHg
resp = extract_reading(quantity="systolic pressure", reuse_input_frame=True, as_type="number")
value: **101** mmHg
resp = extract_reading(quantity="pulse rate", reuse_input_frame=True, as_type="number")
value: **57** bpm
